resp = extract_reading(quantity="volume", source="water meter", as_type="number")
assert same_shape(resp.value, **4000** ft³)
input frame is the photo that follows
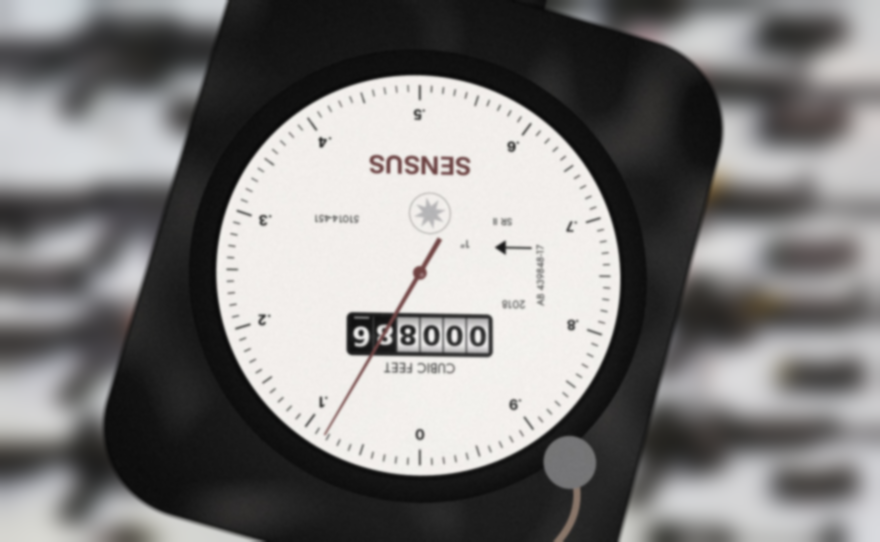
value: **886.08** ft³
